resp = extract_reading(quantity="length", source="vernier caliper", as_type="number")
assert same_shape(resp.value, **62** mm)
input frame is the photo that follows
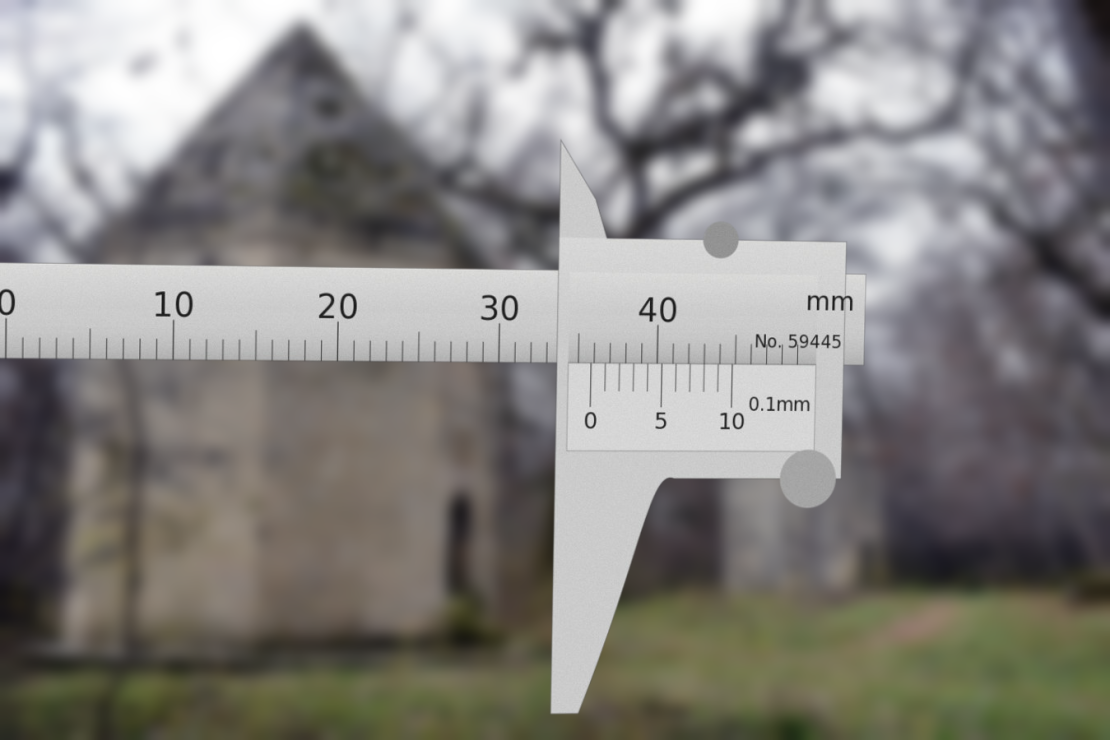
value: **35.8** mm
